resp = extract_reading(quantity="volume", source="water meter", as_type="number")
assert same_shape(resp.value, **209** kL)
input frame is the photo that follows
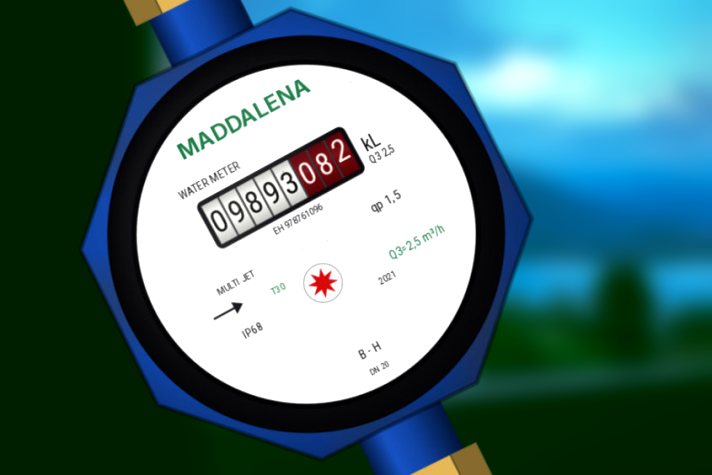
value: **9893.082** kL
